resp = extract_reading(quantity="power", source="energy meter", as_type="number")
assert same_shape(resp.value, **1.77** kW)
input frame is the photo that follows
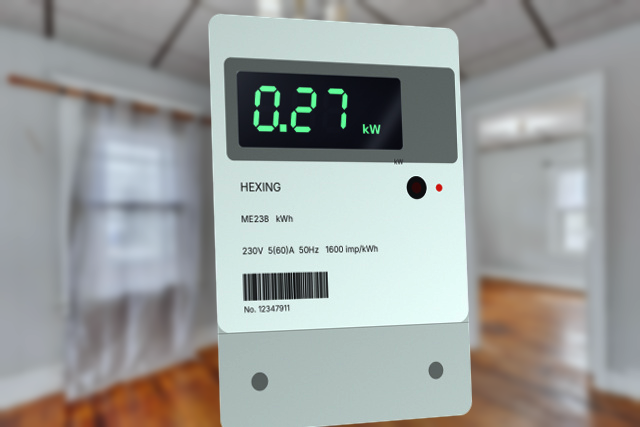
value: **0.27** kW
